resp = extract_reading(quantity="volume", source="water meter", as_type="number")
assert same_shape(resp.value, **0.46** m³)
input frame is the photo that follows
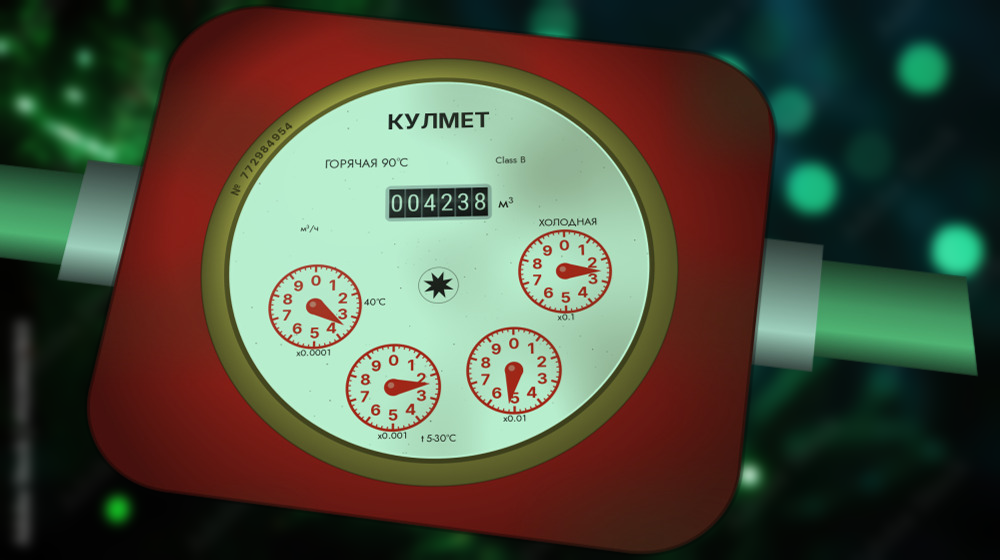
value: **4238.2523** m³
